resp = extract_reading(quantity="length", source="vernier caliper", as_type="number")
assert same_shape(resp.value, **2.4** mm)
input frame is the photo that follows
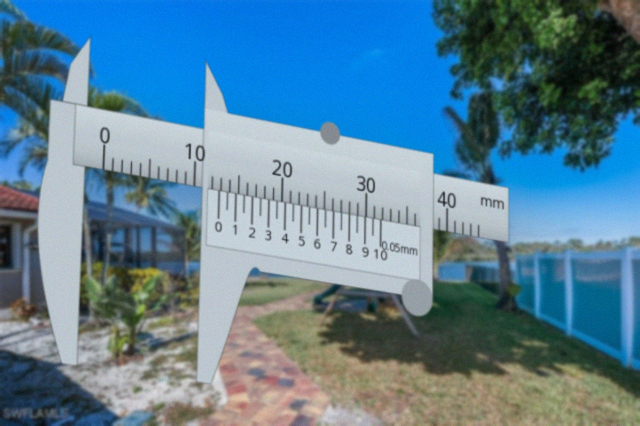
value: **12.8** mm
